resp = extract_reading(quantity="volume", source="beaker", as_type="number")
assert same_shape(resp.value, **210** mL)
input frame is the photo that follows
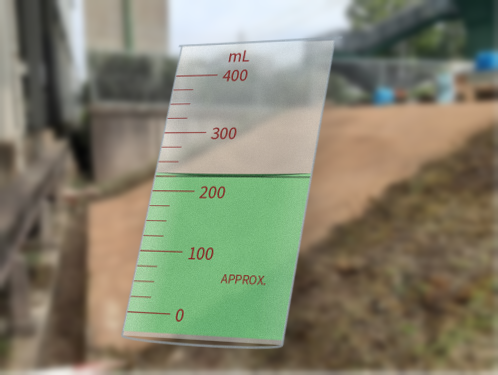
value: **225** mL
